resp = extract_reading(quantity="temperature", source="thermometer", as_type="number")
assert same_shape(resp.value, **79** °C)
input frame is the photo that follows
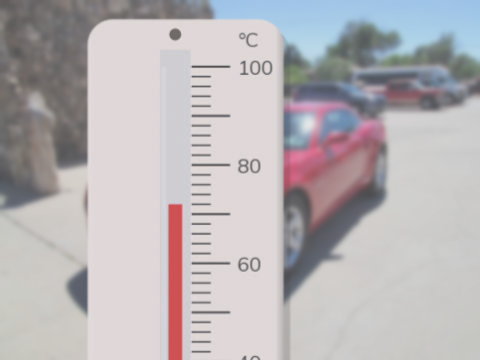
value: **72** °C
